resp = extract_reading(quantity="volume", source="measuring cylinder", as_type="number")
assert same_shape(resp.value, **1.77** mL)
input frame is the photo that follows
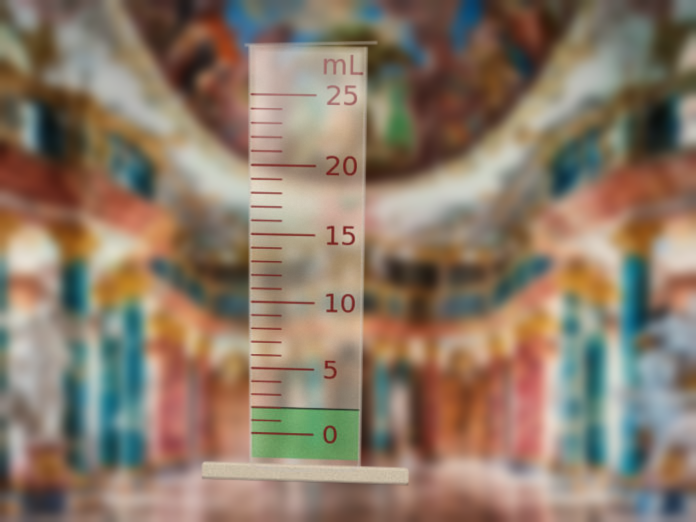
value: **2** mL
